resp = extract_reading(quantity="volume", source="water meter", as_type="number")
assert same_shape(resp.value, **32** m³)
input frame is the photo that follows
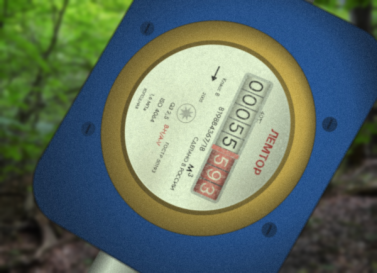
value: **55.593** m³
